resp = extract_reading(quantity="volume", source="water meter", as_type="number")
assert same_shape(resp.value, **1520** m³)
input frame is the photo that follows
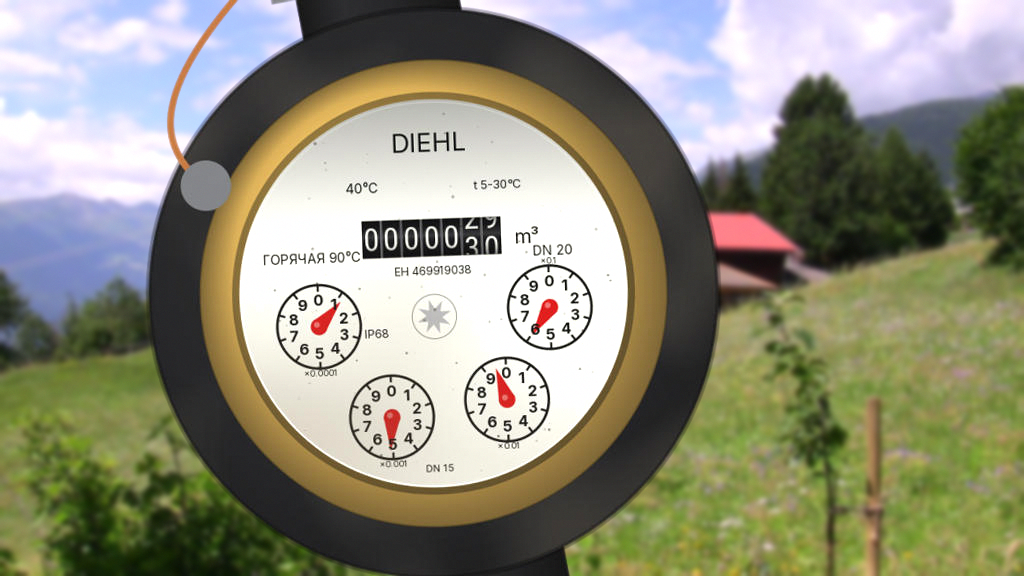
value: **29.5951** m³
